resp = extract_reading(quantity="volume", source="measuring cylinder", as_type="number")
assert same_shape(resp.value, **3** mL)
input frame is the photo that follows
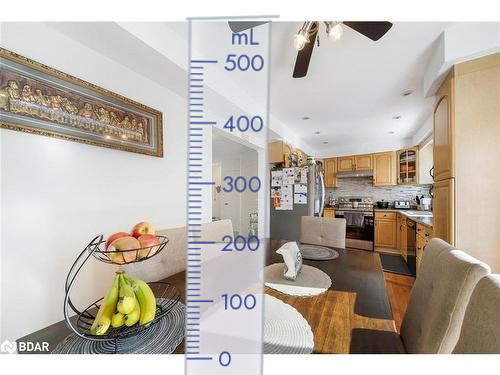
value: **200** mL
